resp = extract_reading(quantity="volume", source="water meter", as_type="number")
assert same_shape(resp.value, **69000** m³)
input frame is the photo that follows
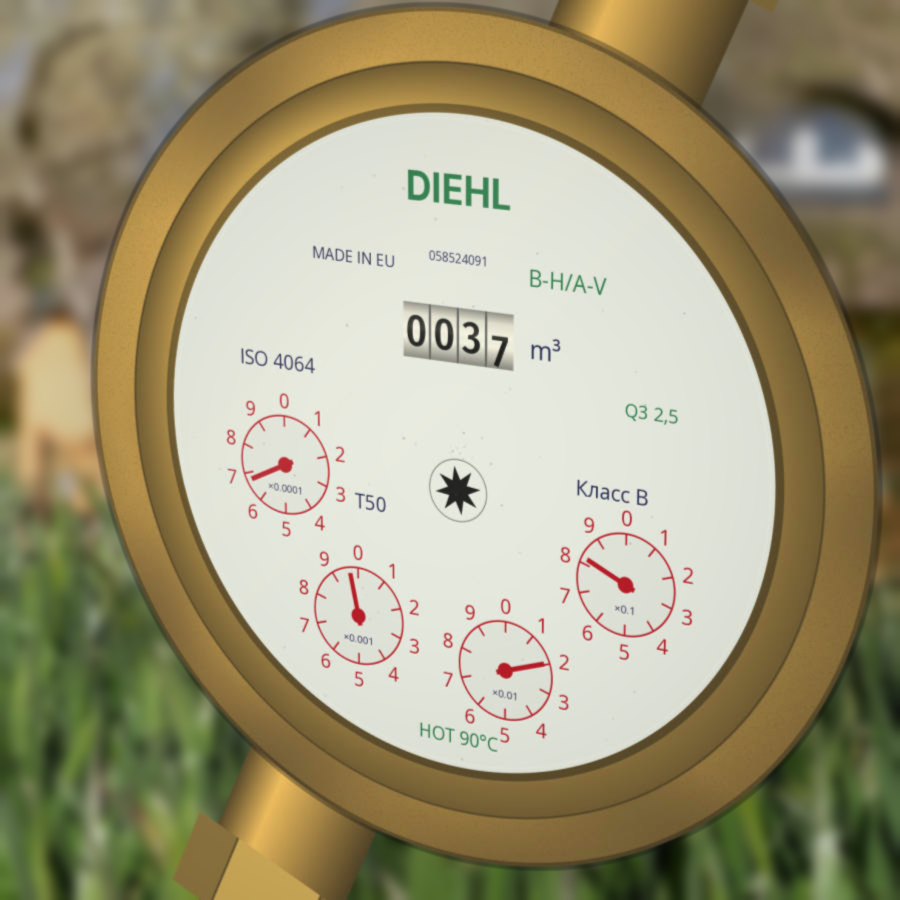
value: **36.8196** m³
